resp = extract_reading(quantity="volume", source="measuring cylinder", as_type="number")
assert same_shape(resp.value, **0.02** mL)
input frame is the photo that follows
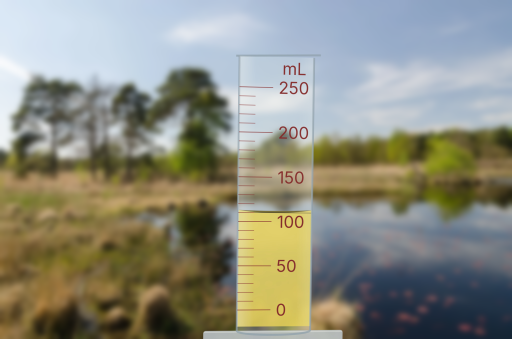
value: **110** mL
